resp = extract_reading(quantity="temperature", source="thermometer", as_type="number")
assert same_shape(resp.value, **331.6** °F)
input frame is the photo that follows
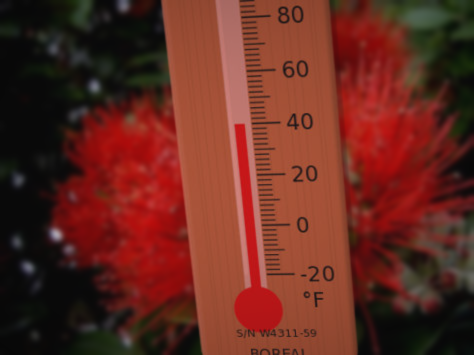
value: **40** °F
